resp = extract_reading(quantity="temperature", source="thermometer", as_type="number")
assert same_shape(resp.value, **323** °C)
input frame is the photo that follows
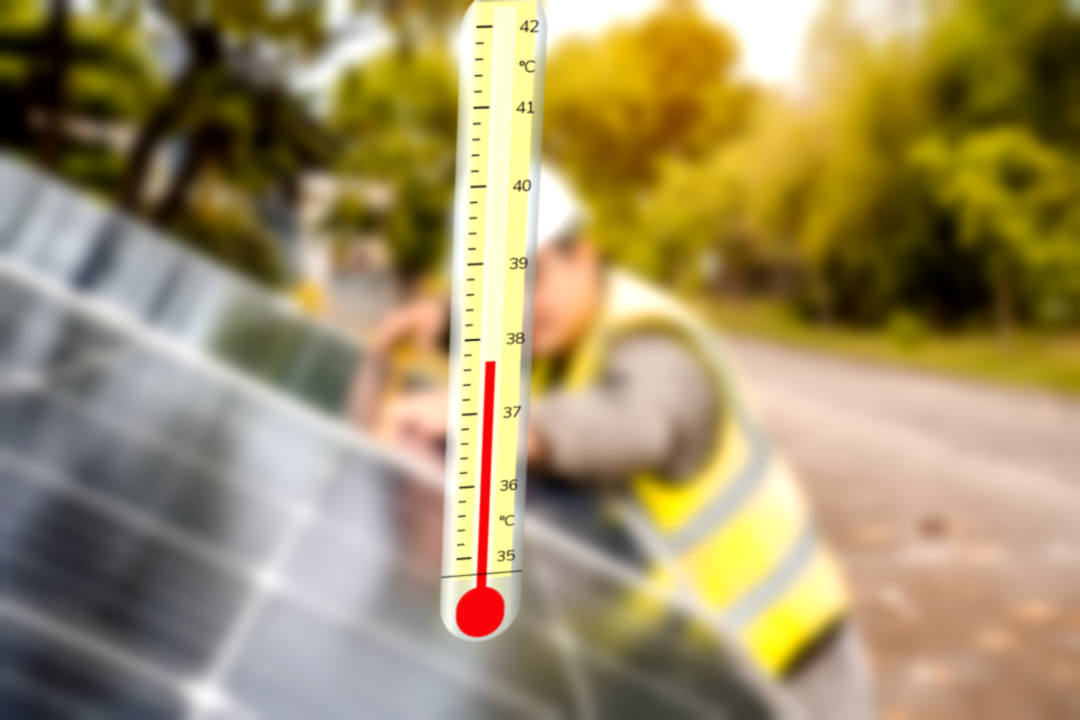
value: **37.7** °C
